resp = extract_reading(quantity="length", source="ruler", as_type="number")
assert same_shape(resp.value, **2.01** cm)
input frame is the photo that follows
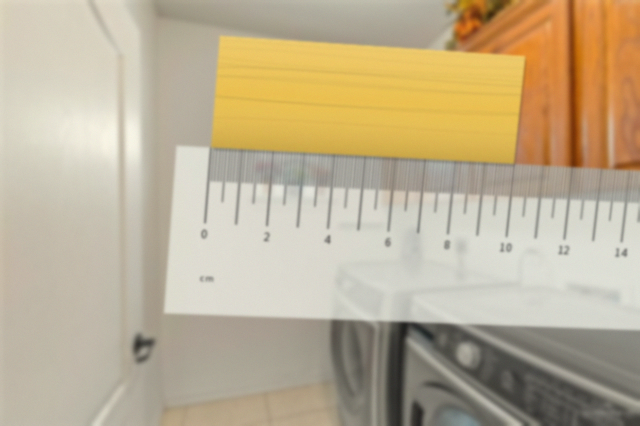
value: **10** cm
